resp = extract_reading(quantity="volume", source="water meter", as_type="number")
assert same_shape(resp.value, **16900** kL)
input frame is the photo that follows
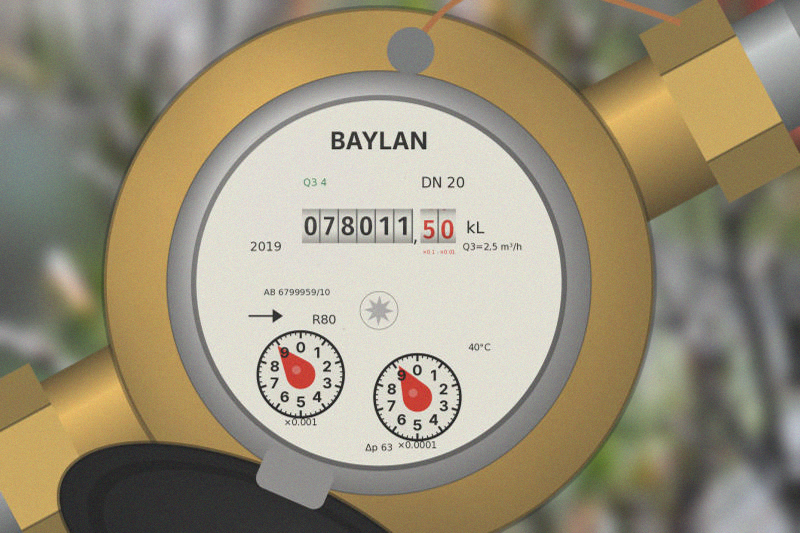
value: **78011.4989** kL
